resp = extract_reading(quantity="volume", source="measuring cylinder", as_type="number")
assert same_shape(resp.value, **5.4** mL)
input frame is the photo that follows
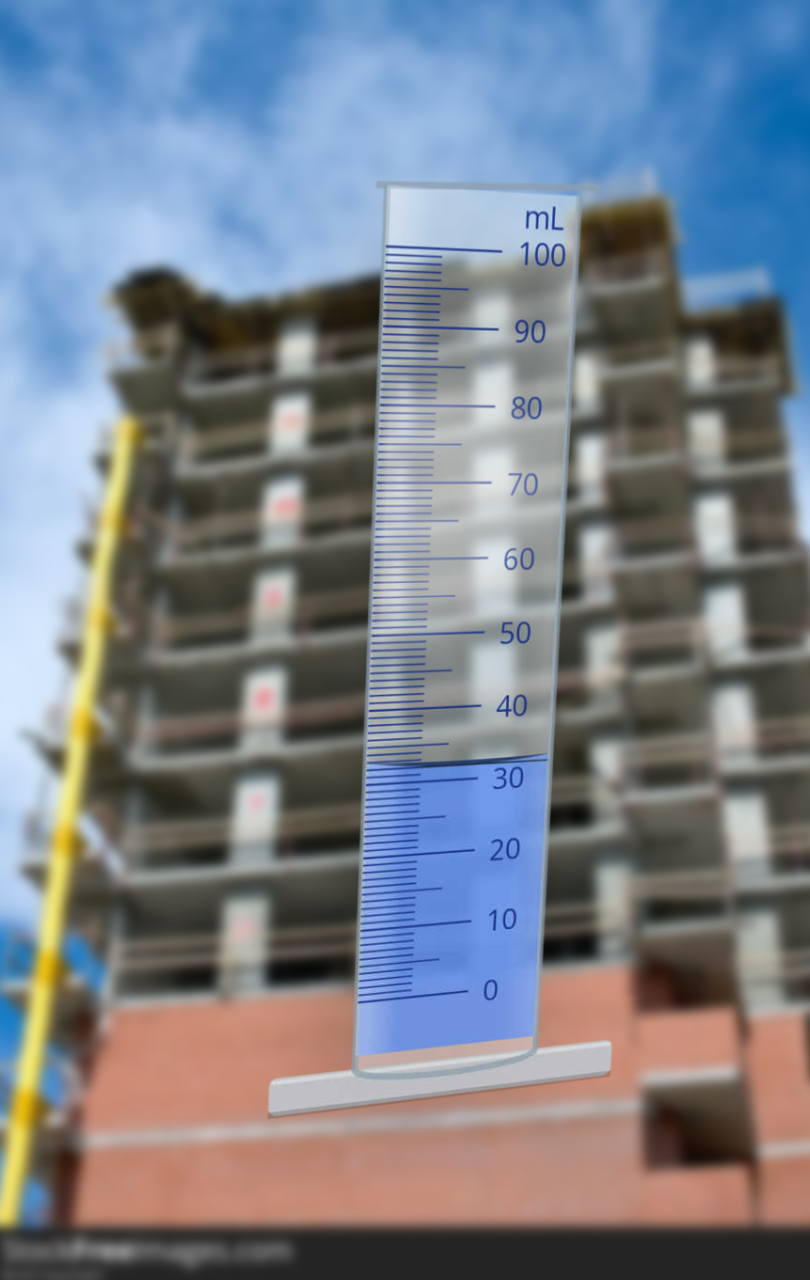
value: **32** mL
